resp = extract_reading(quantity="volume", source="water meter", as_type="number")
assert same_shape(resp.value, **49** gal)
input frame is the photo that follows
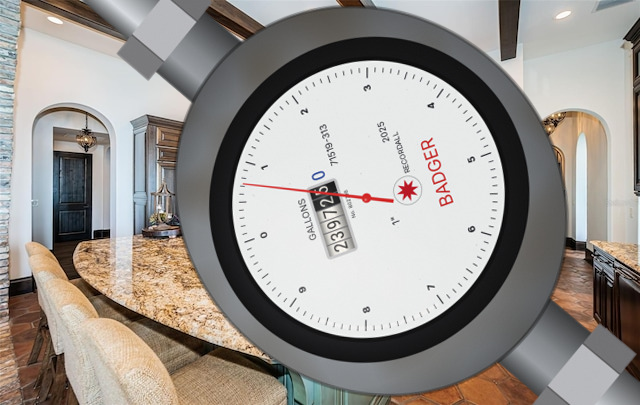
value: **2397250.7** gal
